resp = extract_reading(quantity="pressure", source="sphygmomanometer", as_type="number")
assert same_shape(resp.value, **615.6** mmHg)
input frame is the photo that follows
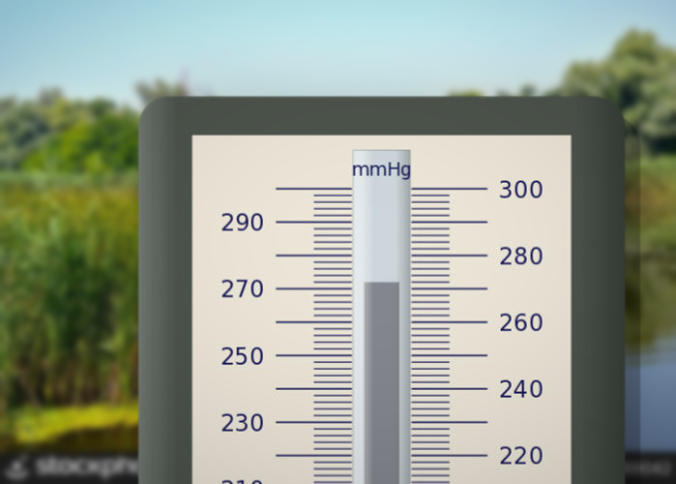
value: **272** mmHg
